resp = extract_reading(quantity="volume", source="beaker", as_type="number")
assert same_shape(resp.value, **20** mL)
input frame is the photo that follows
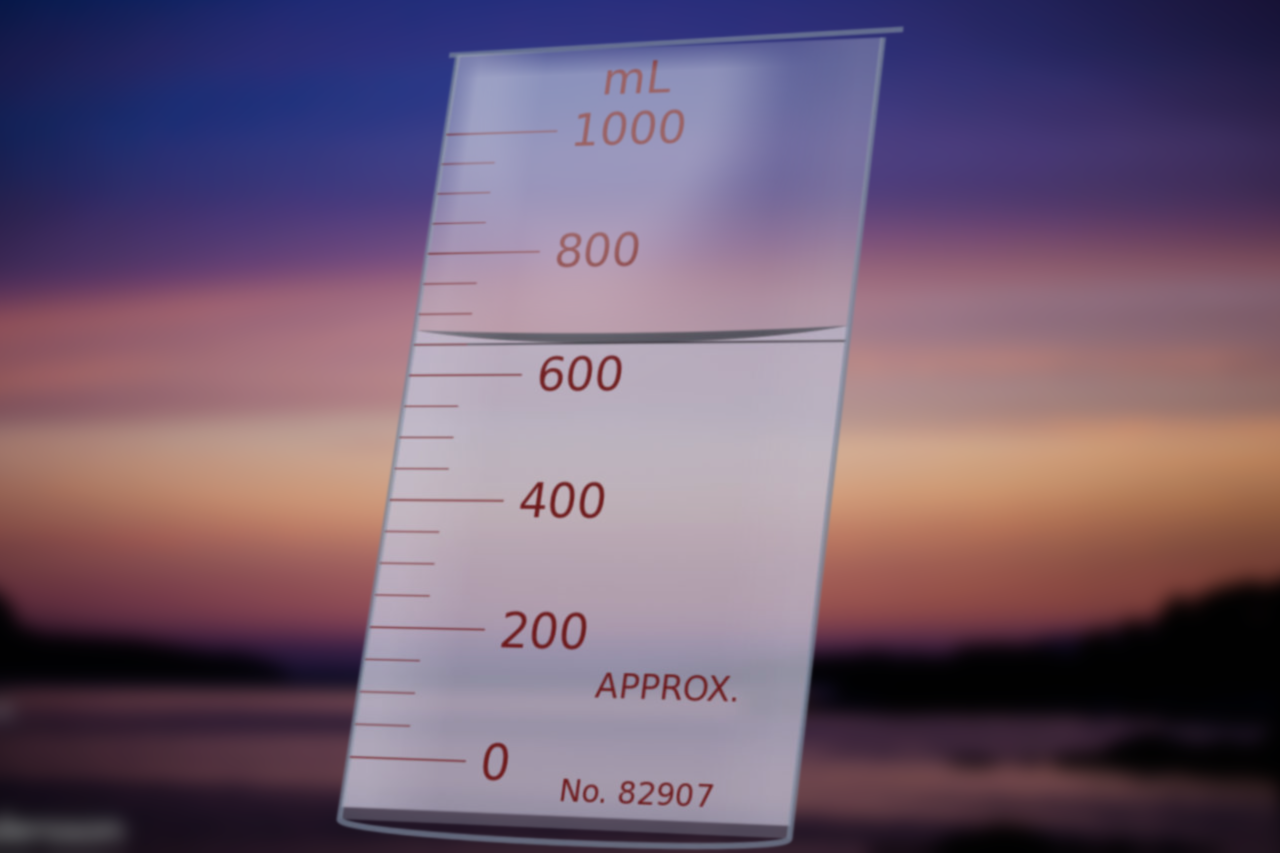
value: **650** mL
